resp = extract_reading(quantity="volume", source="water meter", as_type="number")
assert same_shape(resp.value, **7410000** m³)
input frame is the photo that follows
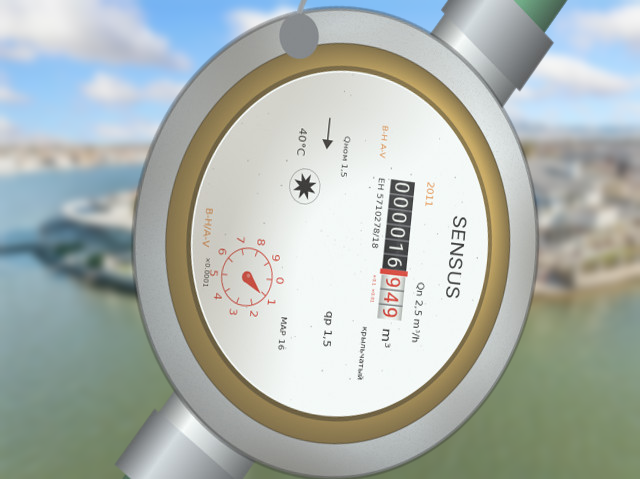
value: **16.9491** m³
